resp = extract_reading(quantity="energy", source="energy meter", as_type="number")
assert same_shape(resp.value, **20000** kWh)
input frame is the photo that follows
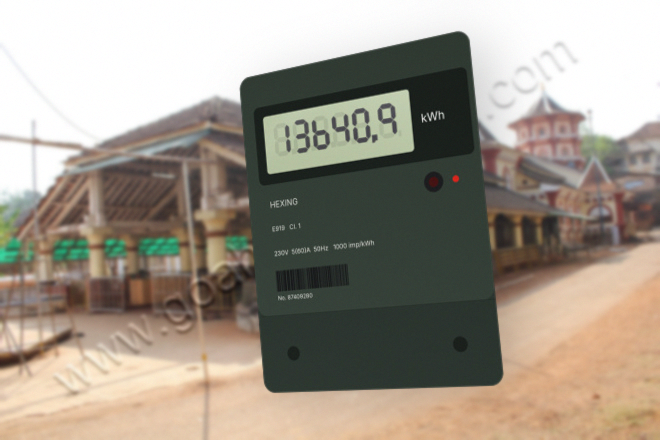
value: **13640.9** kWh
